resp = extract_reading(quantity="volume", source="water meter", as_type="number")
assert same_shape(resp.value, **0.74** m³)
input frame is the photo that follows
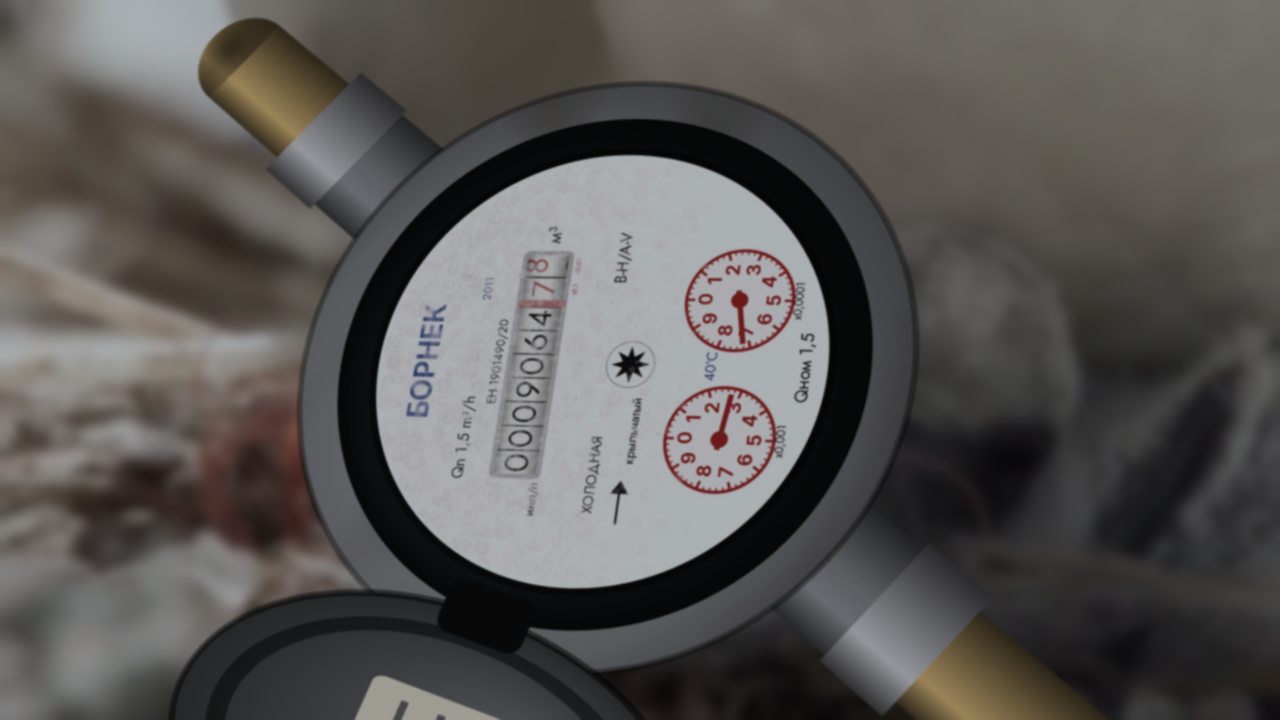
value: **9064.7827** m³
